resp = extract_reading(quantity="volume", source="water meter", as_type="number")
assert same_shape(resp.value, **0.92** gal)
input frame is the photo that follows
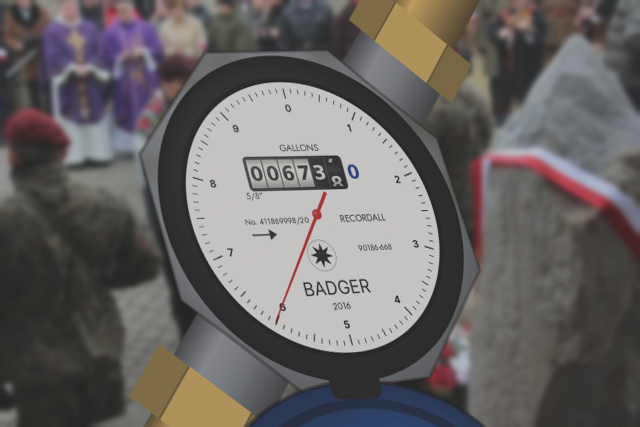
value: **67376.0** gal
